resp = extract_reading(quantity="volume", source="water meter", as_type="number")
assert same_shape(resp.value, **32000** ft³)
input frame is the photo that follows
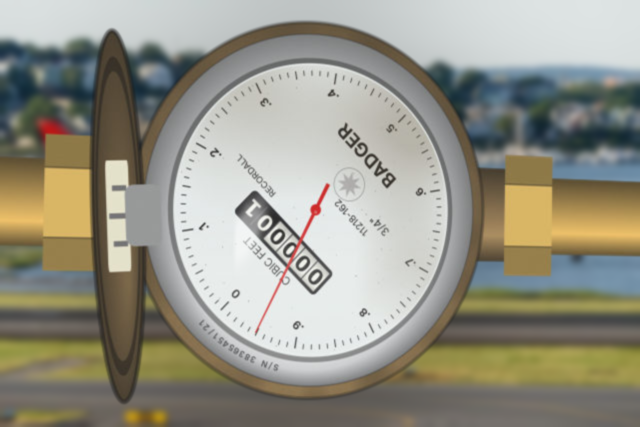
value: **0.95** ft³
